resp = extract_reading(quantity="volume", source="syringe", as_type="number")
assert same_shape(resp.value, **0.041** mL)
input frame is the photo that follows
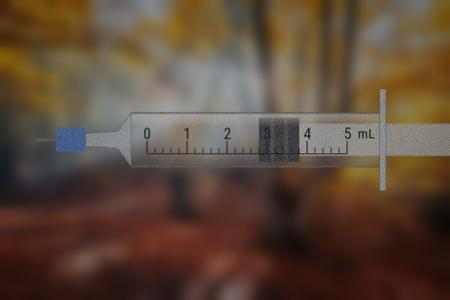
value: **2.8** mL
